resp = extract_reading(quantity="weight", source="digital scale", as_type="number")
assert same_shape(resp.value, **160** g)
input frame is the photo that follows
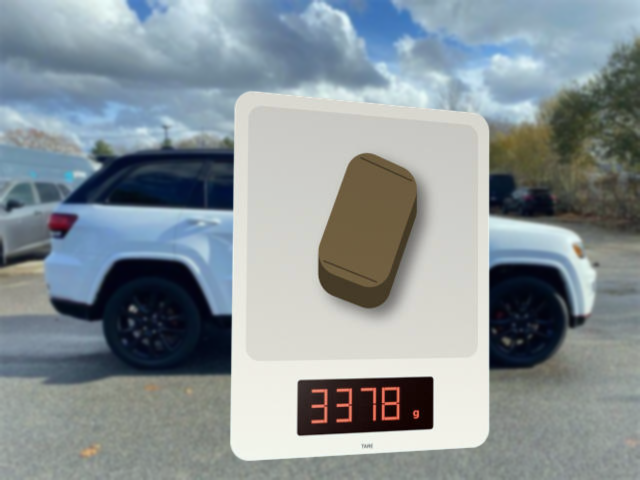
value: **3378** g
